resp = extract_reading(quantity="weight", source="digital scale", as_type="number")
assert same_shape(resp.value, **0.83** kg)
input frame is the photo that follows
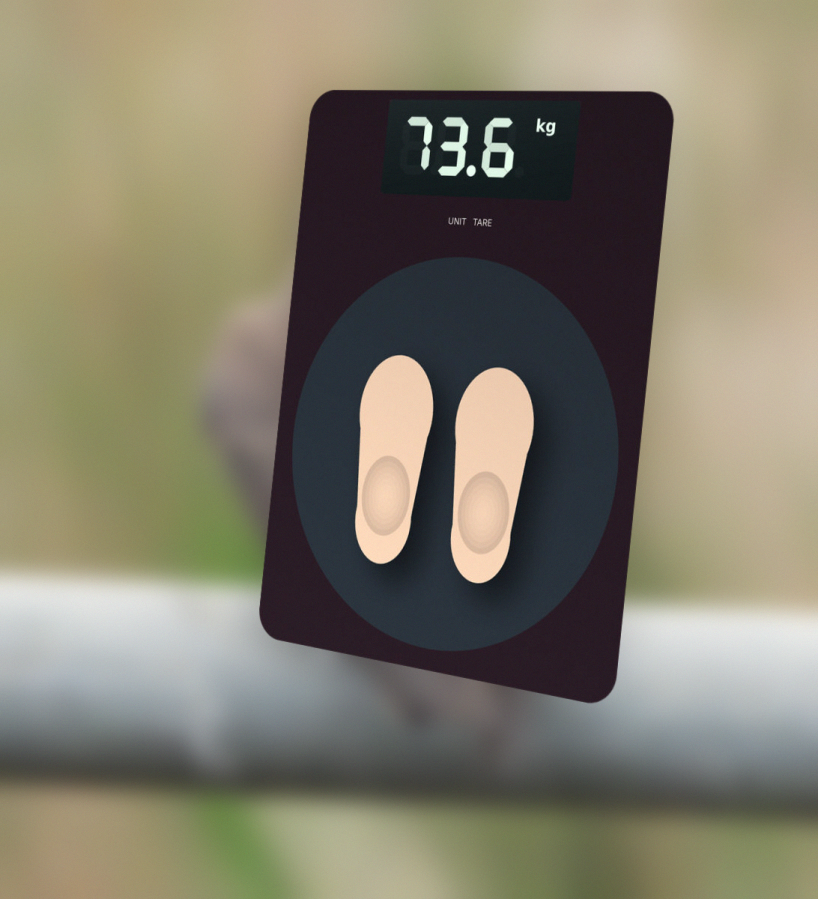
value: **73.6** kg
